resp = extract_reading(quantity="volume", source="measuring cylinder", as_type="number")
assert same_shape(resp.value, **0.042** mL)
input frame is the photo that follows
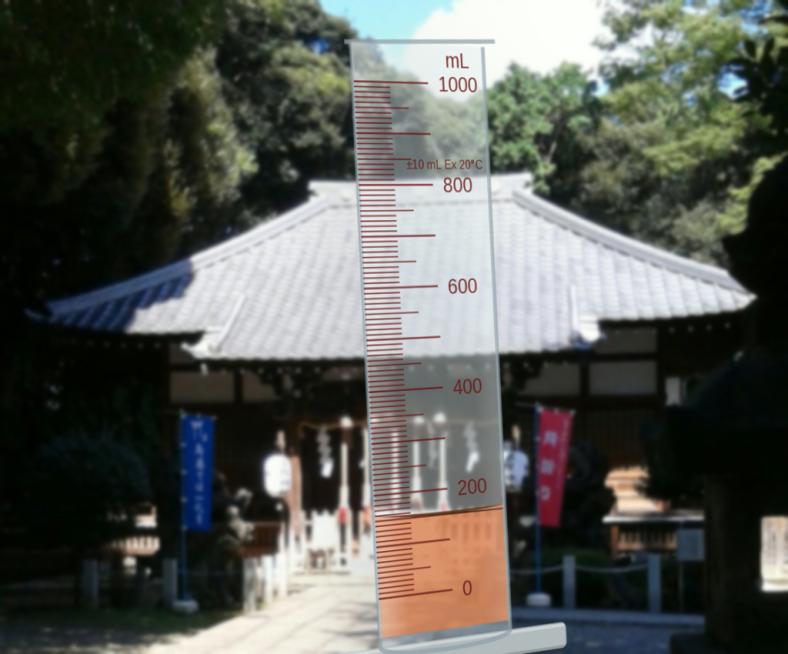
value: **150** mL
